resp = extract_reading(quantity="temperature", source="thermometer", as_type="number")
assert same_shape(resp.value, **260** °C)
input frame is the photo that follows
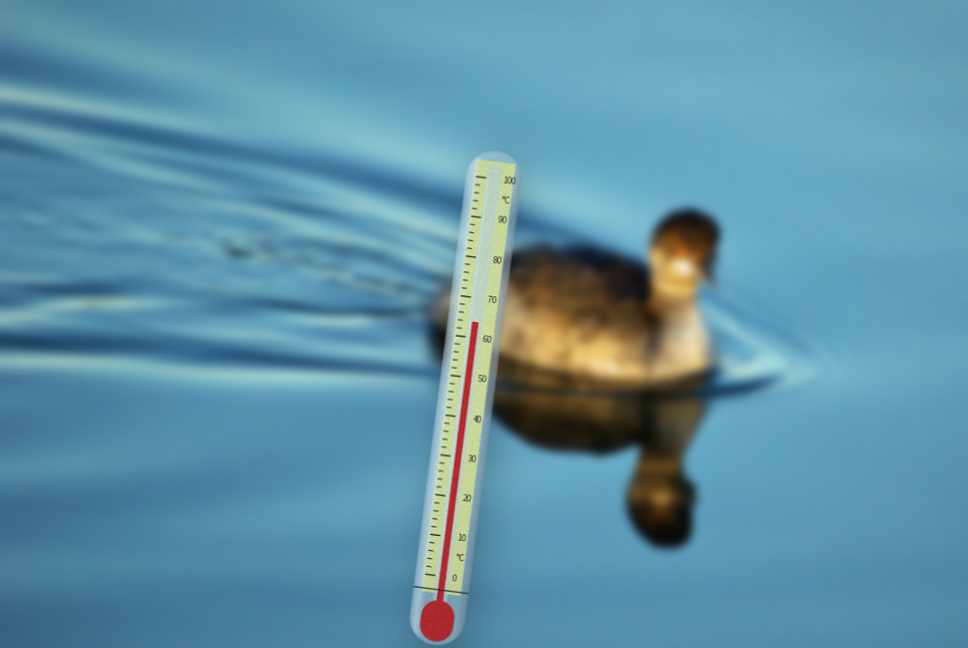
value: **64** °C
